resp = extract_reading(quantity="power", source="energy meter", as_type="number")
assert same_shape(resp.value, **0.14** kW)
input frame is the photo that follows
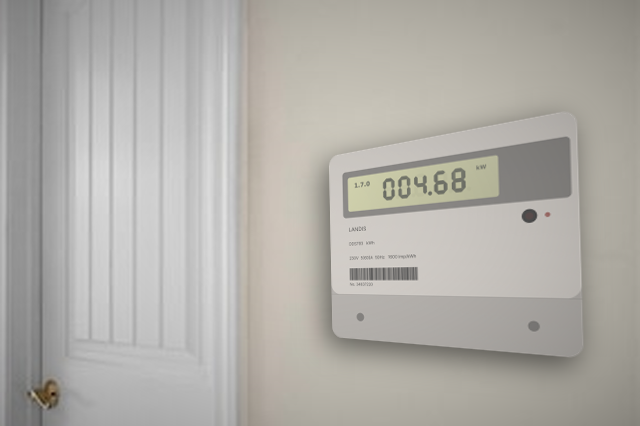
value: **4.68** kW
